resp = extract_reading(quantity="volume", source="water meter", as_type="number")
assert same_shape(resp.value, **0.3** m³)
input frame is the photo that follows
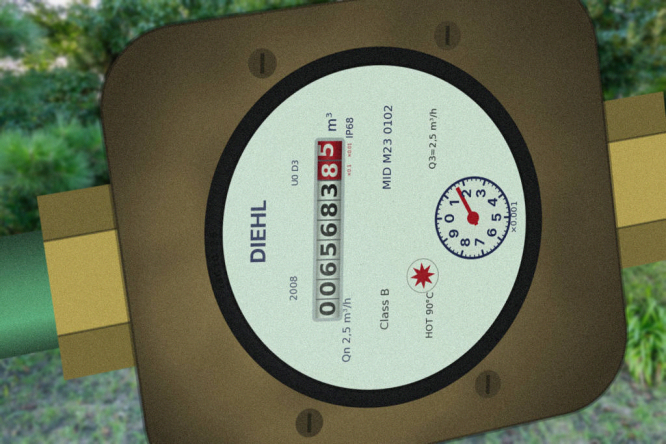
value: **65683.851** m³
